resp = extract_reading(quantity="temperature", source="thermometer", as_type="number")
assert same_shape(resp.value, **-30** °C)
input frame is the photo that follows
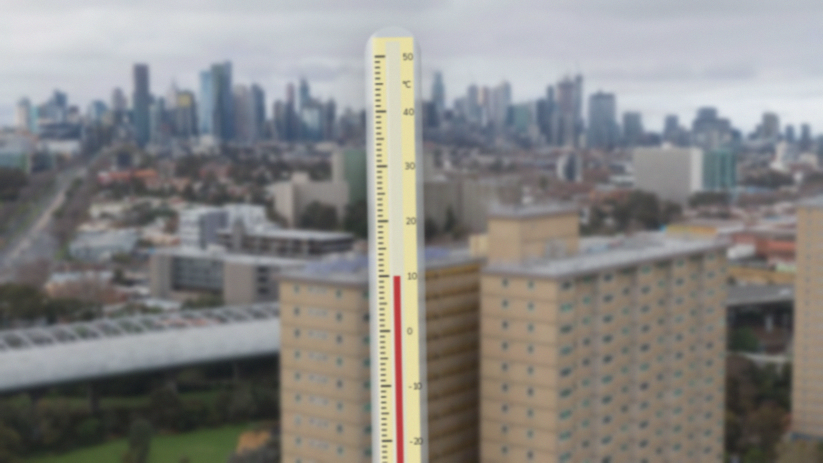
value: **10** °C
